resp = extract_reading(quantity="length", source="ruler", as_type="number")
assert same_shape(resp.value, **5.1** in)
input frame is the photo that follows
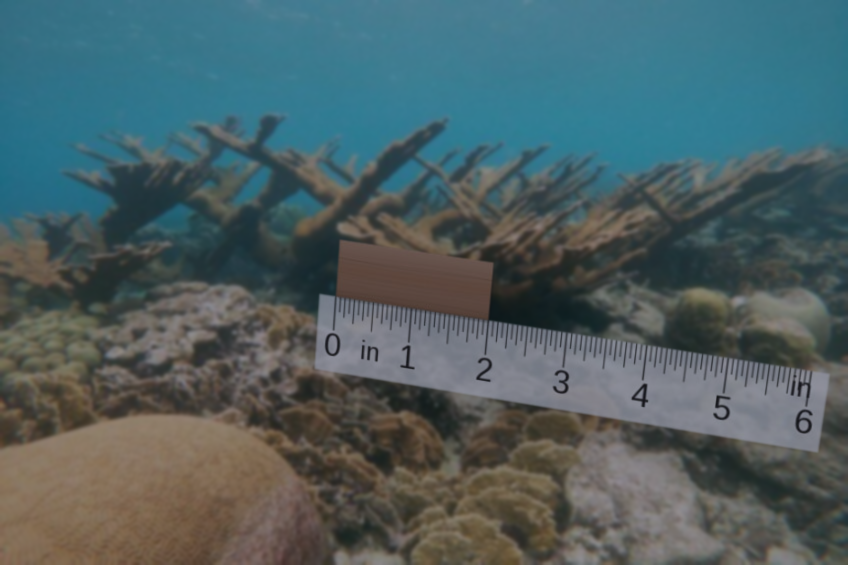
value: **2** in
